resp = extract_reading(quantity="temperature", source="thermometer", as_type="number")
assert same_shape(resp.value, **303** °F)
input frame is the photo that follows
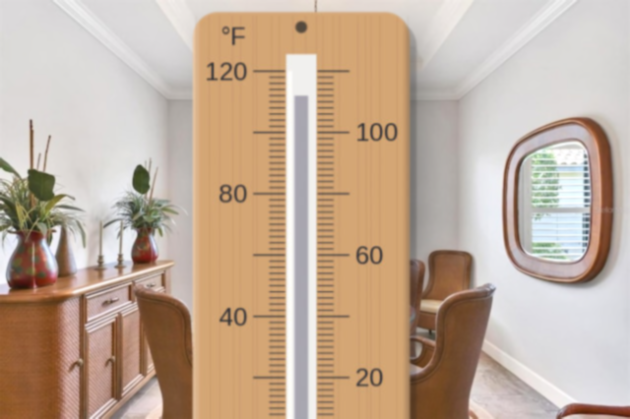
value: **112** °F
